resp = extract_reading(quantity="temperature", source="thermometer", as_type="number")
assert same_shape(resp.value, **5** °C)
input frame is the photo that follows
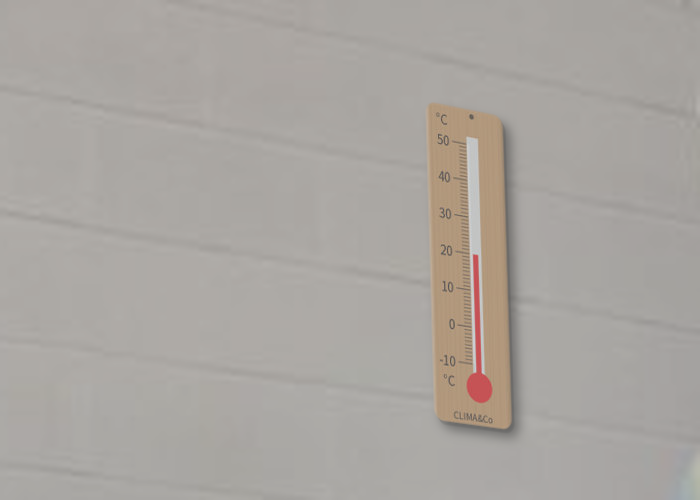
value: **20** °C
